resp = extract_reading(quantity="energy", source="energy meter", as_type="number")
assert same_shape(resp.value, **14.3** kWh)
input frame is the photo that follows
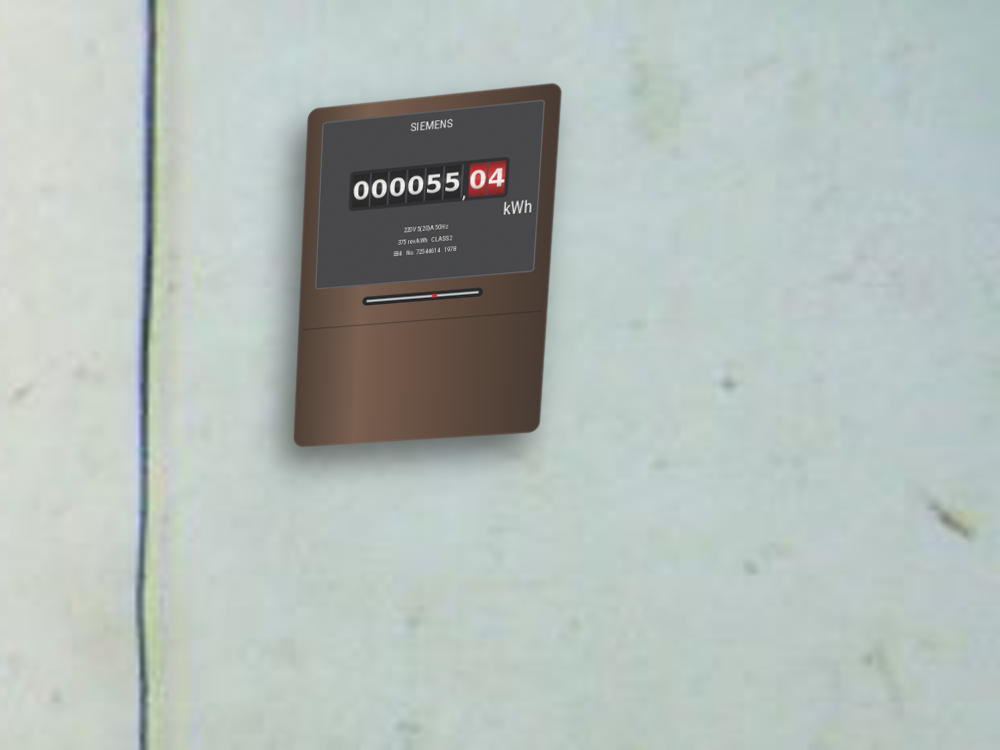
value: **55.04** kWh
